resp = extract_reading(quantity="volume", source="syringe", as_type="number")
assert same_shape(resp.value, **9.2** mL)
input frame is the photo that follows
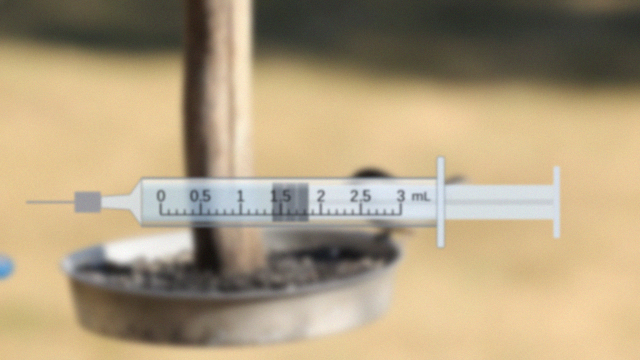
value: **1.4** mL
